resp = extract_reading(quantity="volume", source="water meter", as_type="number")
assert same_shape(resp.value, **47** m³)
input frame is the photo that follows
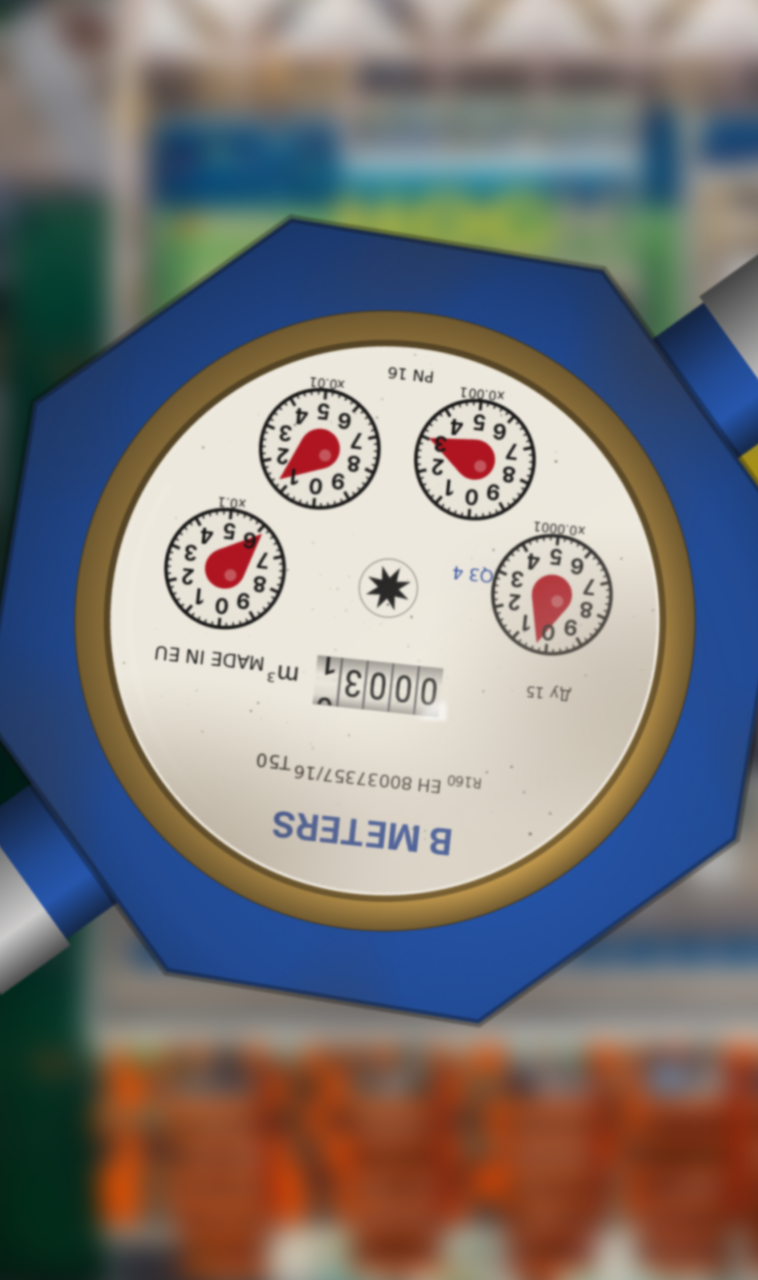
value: **30.6130** m³
